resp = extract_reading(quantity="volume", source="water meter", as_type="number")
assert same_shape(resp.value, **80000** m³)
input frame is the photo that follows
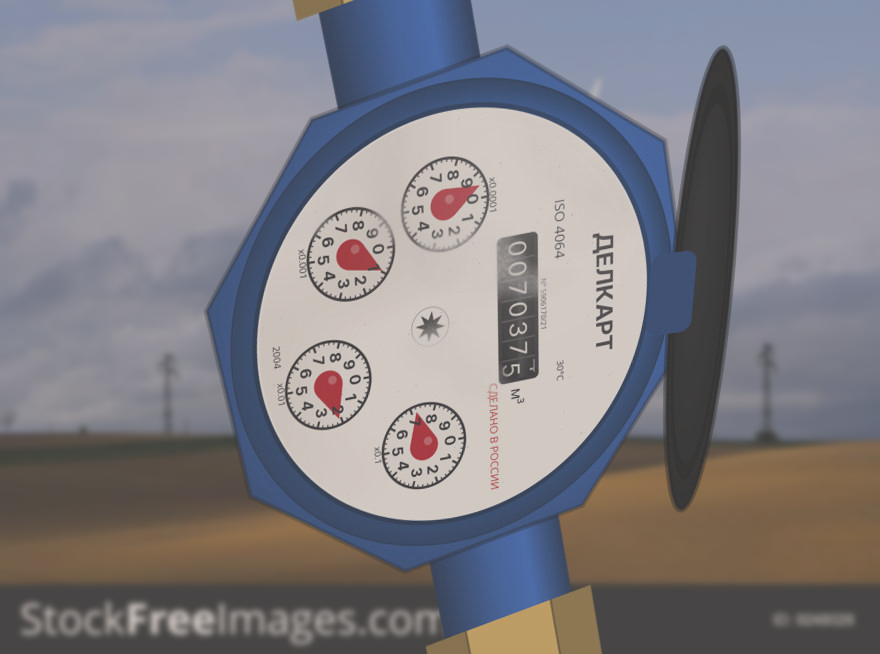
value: **70374.7209** m³
